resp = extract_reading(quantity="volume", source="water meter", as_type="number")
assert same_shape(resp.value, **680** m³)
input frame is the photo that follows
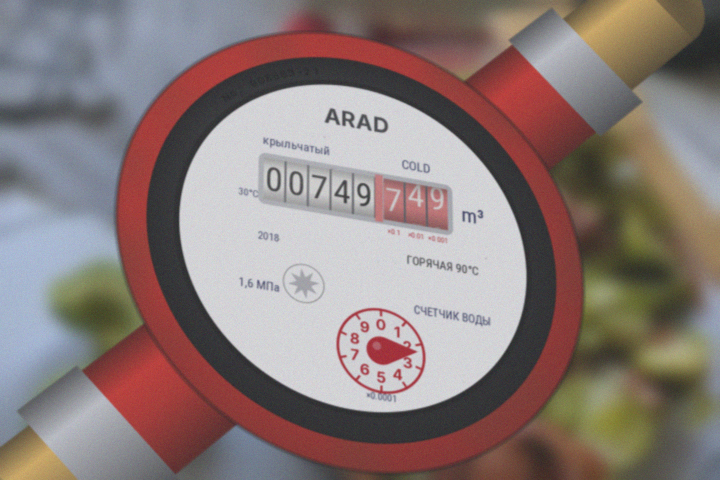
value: **749.7492** m³
